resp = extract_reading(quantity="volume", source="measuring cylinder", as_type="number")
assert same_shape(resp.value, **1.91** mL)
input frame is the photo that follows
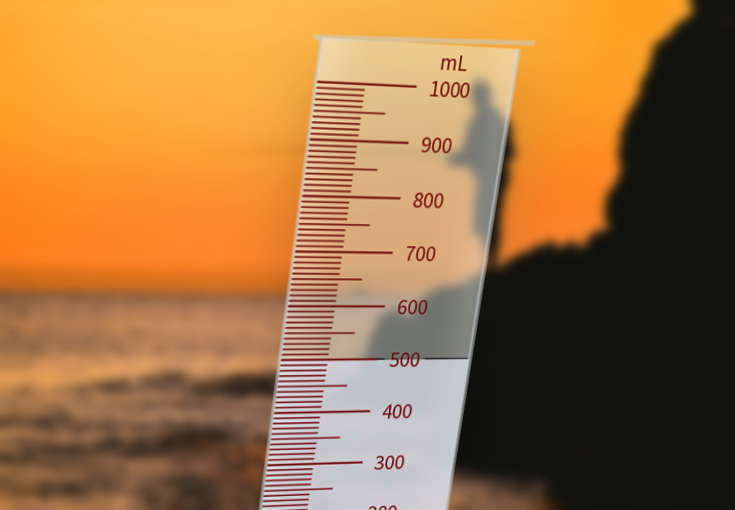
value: **500** mL
